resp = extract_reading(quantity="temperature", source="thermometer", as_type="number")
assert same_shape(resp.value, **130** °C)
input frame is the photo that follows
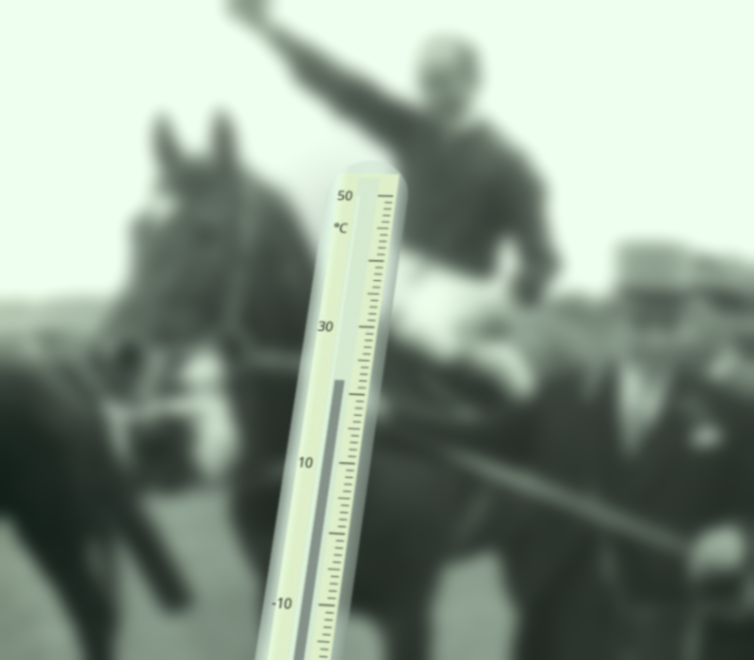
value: **22** °C
